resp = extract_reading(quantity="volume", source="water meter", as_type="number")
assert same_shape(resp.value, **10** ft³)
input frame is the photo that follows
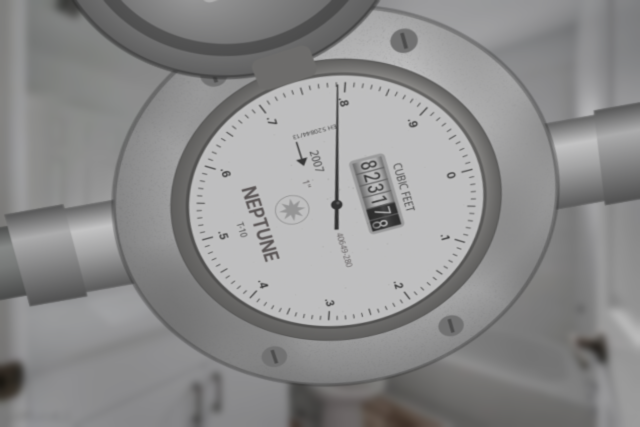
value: **823177.79** ft³
